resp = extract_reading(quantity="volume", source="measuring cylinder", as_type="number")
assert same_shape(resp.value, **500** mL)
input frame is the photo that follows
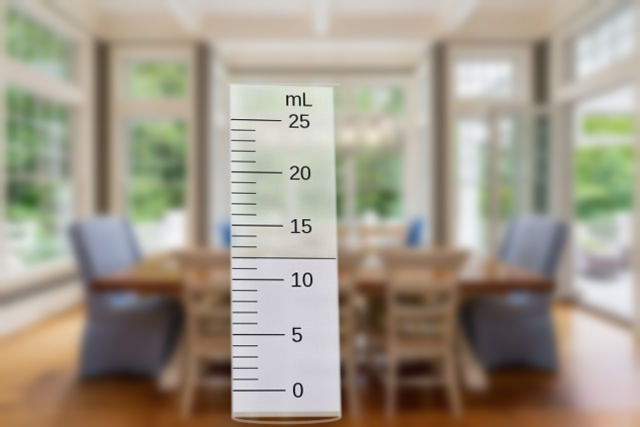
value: **12** mL
